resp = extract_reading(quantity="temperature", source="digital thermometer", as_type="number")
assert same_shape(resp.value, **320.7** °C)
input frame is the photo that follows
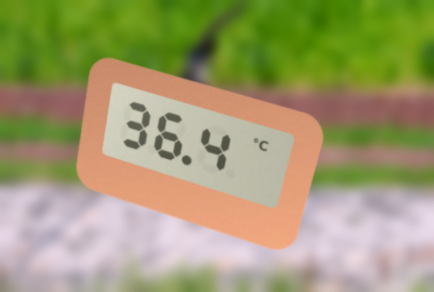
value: **36.4** °C
